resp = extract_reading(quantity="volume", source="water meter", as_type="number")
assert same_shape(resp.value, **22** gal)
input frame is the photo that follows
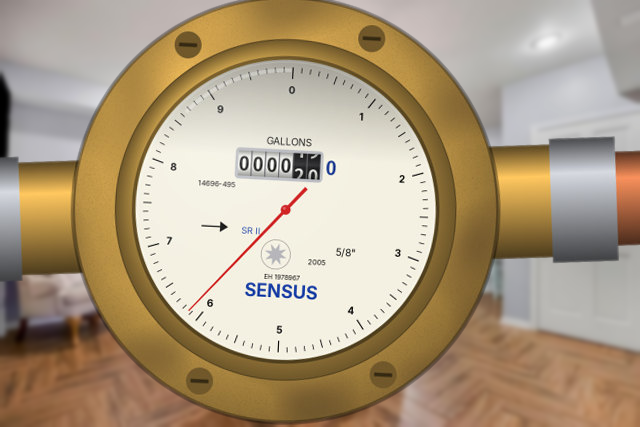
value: **196.1** gal
